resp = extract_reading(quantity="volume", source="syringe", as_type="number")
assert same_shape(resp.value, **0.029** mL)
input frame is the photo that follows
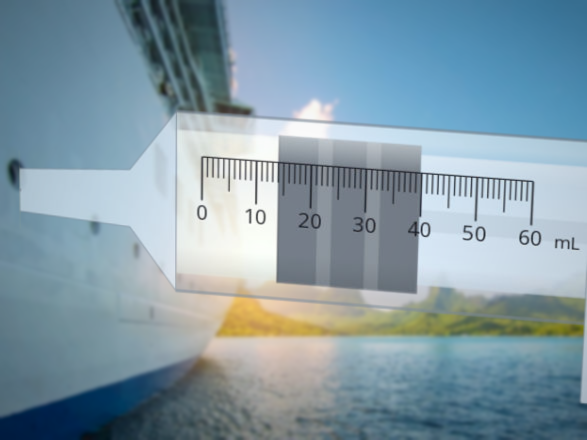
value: **14** mL
